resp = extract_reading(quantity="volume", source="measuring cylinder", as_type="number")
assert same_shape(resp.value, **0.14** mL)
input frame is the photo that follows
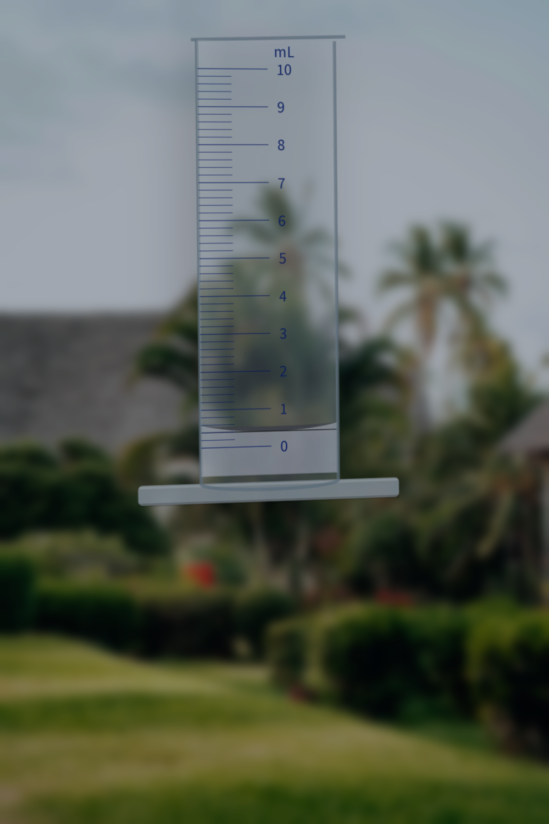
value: **0.4** mL
